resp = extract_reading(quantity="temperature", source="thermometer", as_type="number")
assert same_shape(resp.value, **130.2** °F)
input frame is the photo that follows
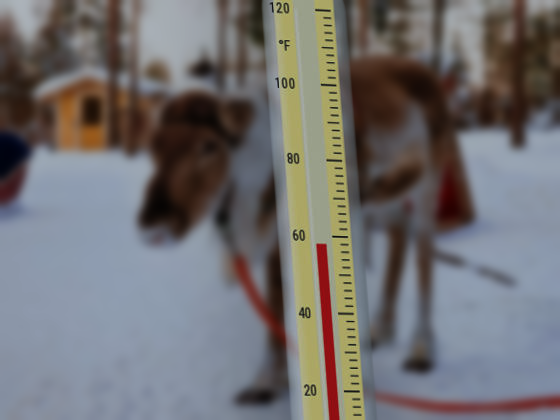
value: **58** °F
